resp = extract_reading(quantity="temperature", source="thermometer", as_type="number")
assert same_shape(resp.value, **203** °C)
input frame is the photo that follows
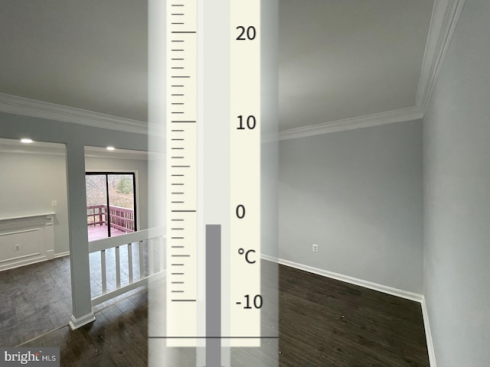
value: **-1.5** °C
